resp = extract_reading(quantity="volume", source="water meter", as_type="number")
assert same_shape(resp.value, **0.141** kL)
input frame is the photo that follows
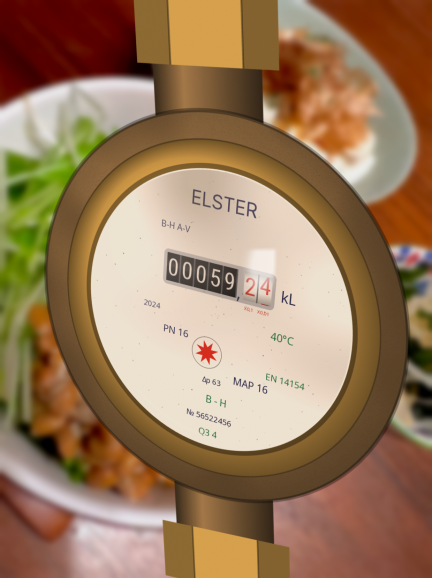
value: **59.24** kL
